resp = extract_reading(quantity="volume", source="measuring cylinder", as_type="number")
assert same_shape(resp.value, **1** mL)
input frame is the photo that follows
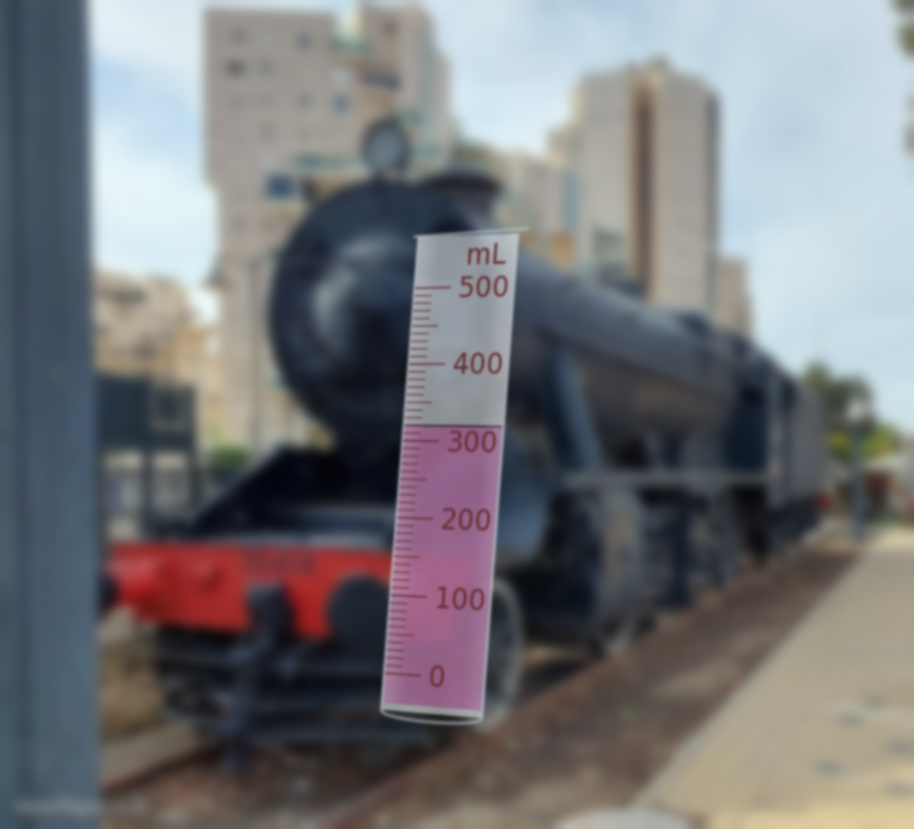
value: **320** mL
